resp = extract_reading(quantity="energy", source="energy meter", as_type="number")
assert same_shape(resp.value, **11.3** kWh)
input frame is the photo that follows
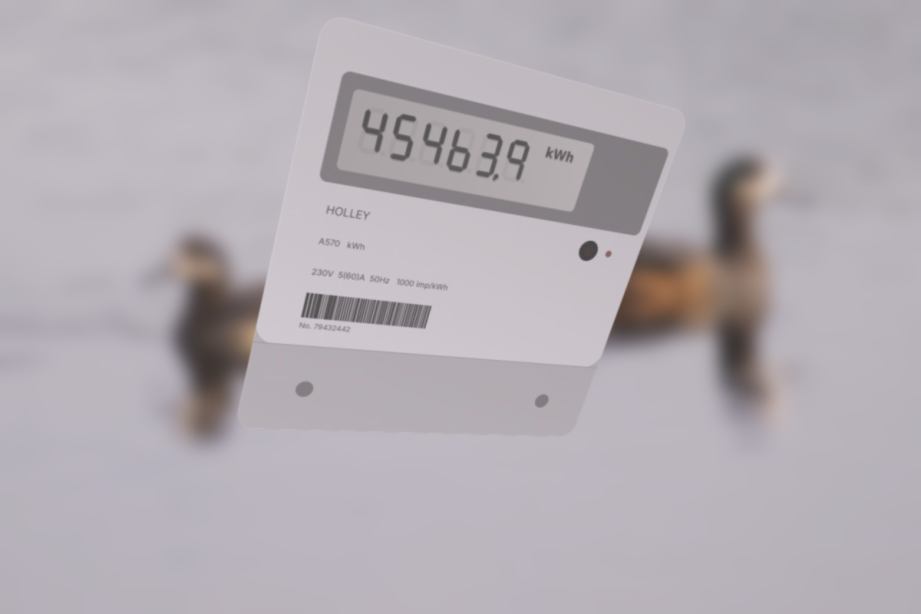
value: **45463.9** kWh
